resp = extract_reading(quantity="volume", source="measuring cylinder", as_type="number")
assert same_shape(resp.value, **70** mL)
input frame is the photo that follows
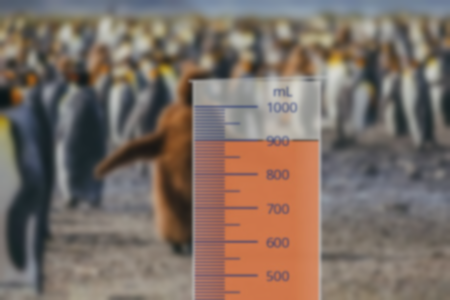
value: **900** mL
